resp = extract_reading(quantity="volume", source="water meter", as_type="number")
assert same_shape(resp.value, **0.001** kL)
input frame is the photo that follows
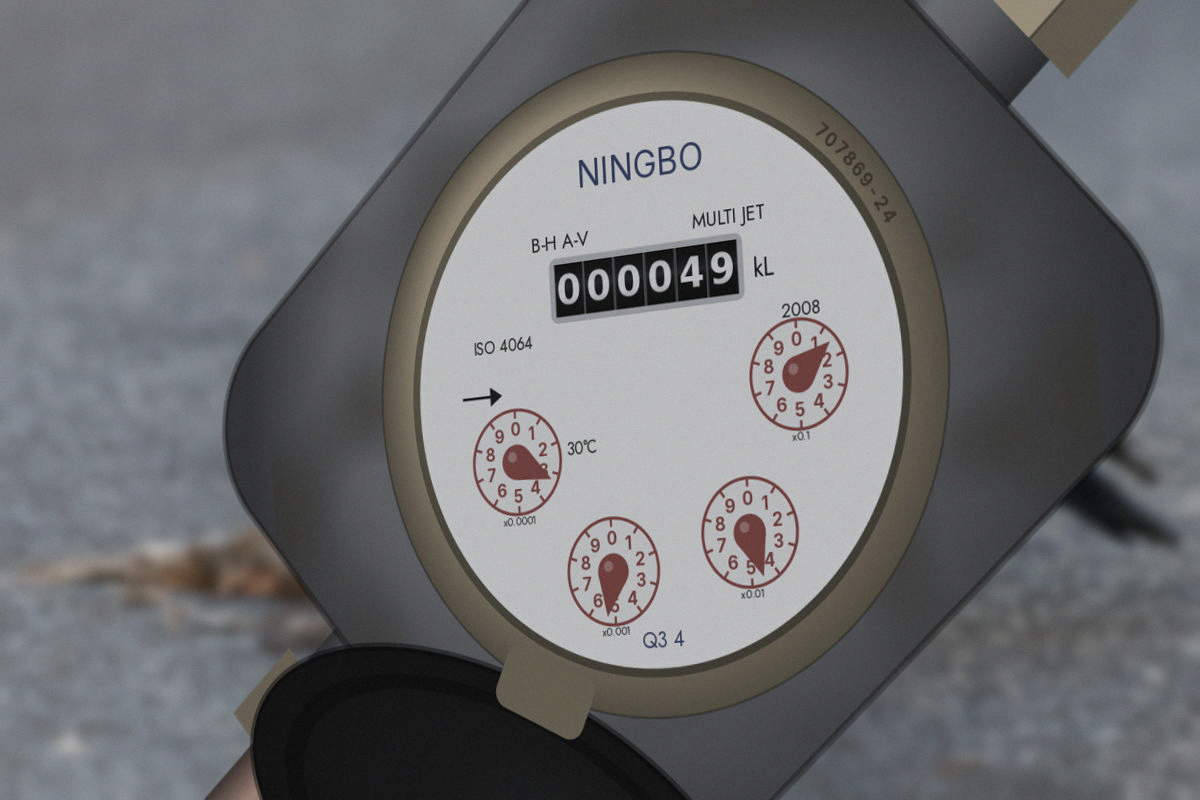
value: **49.1453** kL
